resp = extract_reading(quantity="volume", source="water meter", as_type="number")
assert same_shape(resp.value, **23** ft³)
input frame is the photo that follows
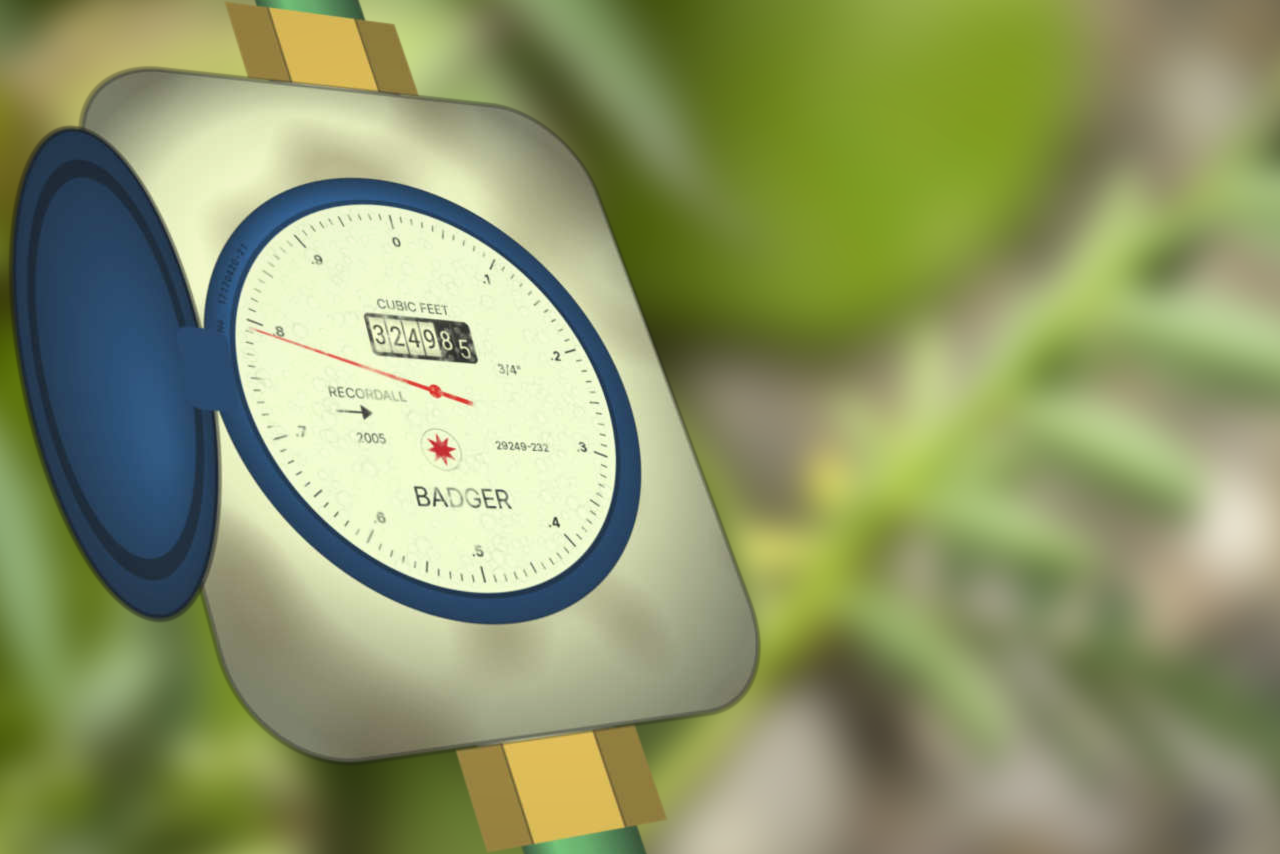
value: **324984.79** ft³
